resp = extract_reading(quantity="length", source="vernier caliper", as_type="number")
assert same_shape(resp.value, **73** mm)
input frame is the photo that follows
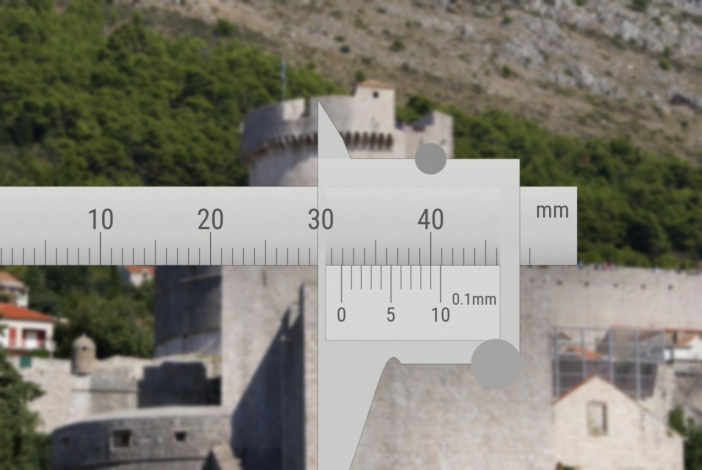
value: **31.9** mm
